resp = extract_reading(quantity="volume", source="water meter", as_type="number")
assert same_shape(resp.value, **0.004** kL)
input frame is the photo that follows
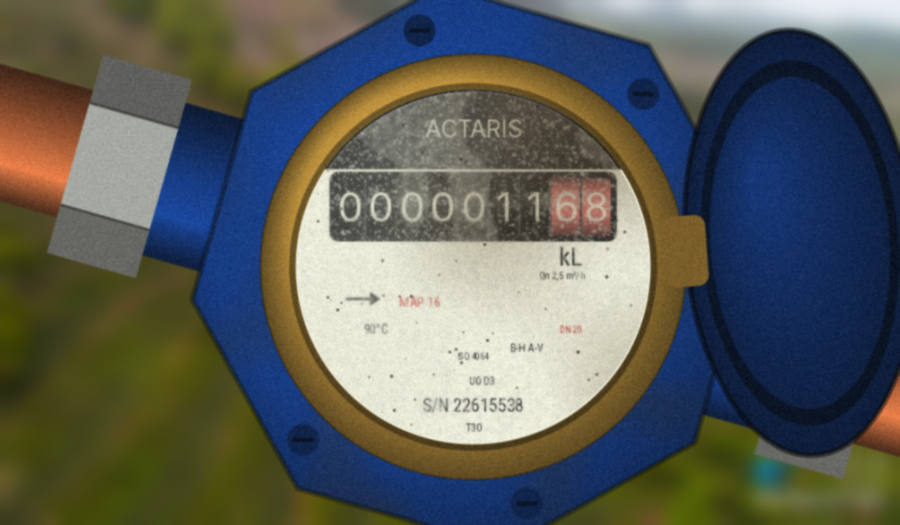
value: **11.68** kL
